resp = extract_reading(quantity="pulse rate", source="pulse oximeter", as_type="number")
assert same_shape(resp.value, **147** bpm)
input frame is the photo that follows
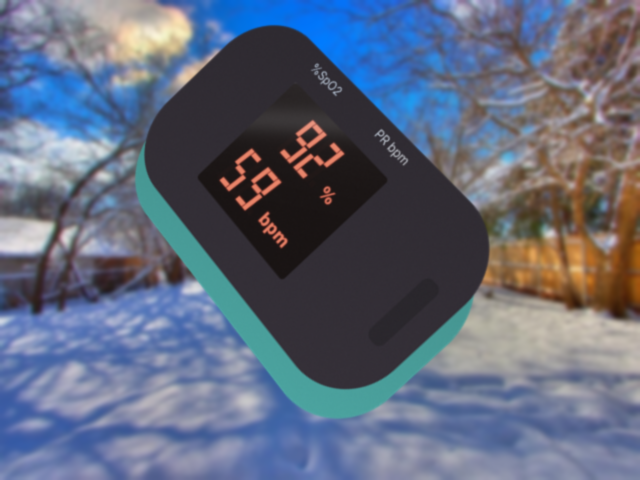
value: **59** bpm
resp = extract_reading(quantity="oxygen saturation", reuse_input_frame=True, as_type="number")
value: **92** %
